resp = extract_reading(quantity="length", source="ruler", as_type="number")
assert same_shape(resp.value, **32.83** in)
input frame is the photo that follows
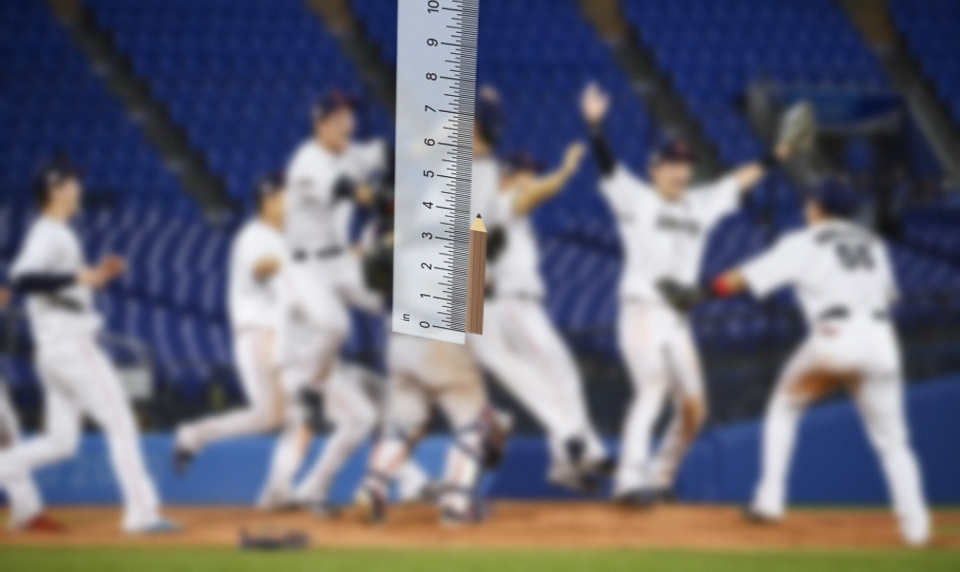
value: **4** in
